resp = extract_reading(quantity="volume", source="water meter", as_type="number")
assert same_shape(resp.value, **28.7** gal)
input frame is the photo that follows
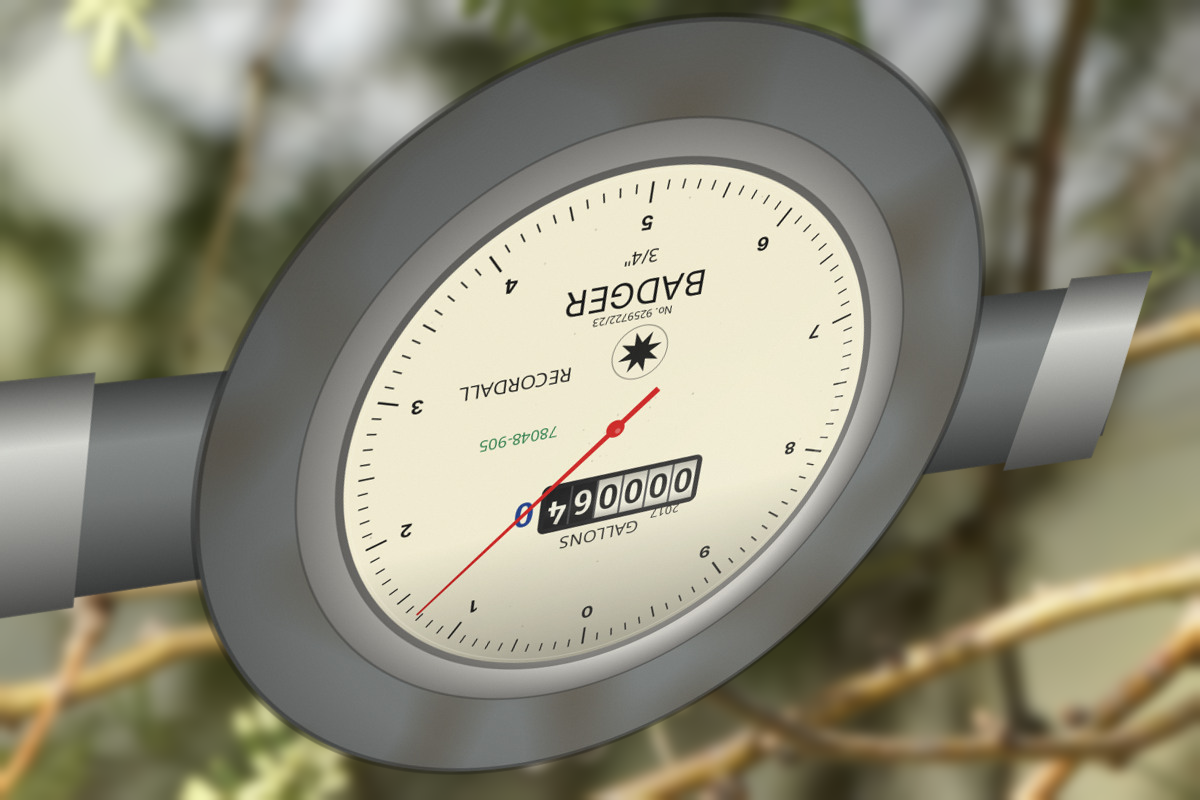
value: **641.3** gal
